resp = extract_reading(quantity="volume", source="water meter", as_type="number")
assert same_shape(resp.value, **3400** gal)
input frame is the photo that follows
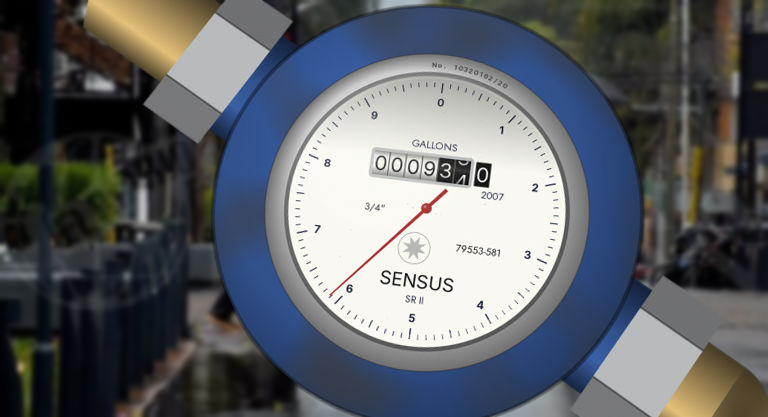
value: **9336.1** gal
